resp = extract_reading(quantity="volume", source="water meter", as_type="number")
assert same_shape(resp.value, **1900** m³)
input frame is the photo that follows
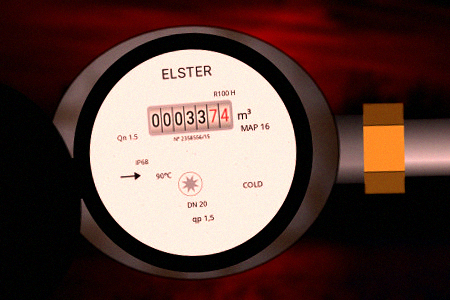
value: **33.74** m³
